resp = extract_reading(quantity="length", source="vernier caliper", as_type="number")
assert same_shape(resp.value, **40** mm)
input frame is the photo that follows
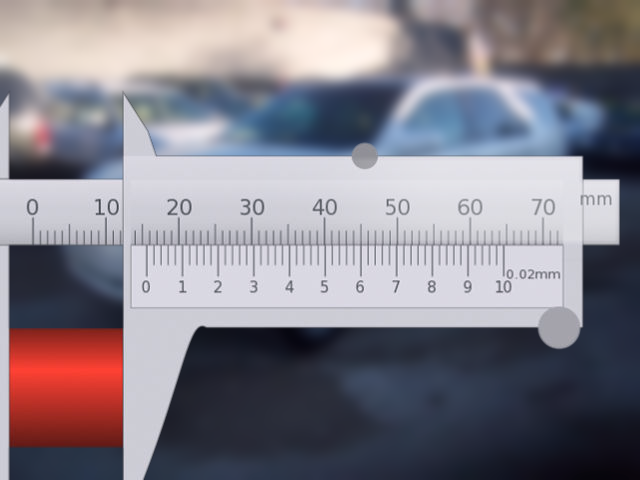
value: **15.6** mm
